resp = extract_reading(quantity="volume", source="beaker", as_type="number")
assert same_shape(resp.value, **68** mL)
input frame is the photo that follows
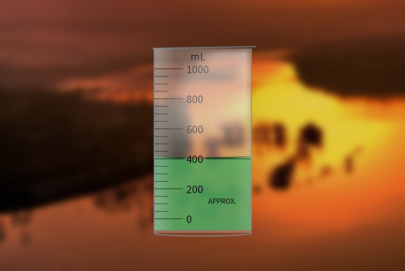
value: **400** mL
